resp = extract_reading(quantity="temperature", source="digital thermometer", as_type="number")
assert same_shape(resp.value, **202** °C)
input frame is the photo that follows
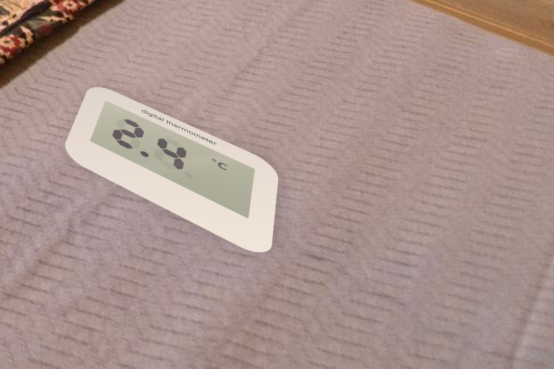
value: **2.4** °C
